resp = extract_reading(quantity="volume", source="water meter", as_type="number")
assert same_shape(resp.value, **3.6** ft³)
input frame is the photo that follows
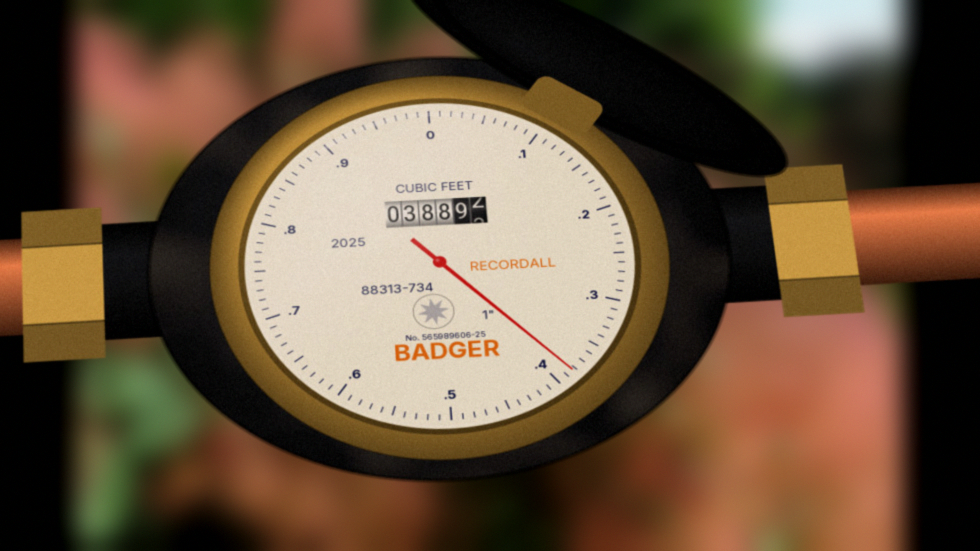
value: **38892.38** ft³
